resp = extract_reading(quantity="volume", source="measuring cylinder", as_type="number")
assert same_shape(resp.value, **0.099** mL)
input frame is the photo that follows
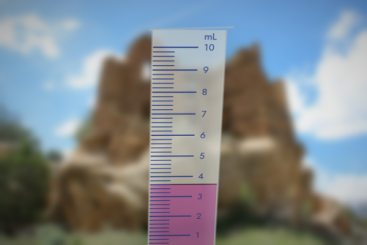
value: **3.6** mL
